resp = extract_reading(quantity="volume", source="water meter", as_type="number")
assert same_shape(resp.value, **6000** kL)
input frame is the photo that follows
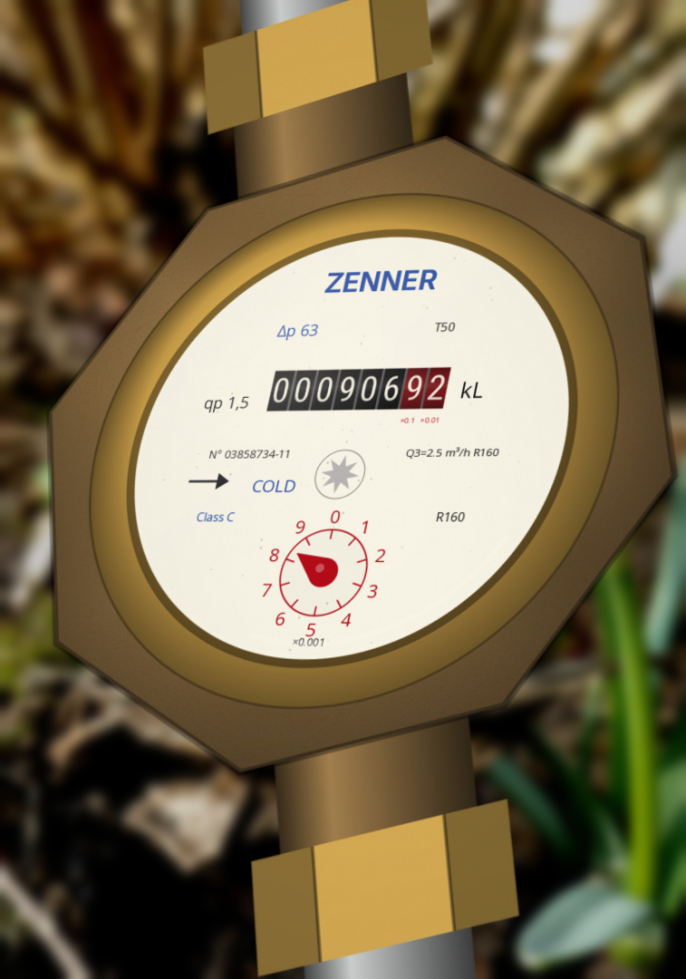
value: **906.928** kL
